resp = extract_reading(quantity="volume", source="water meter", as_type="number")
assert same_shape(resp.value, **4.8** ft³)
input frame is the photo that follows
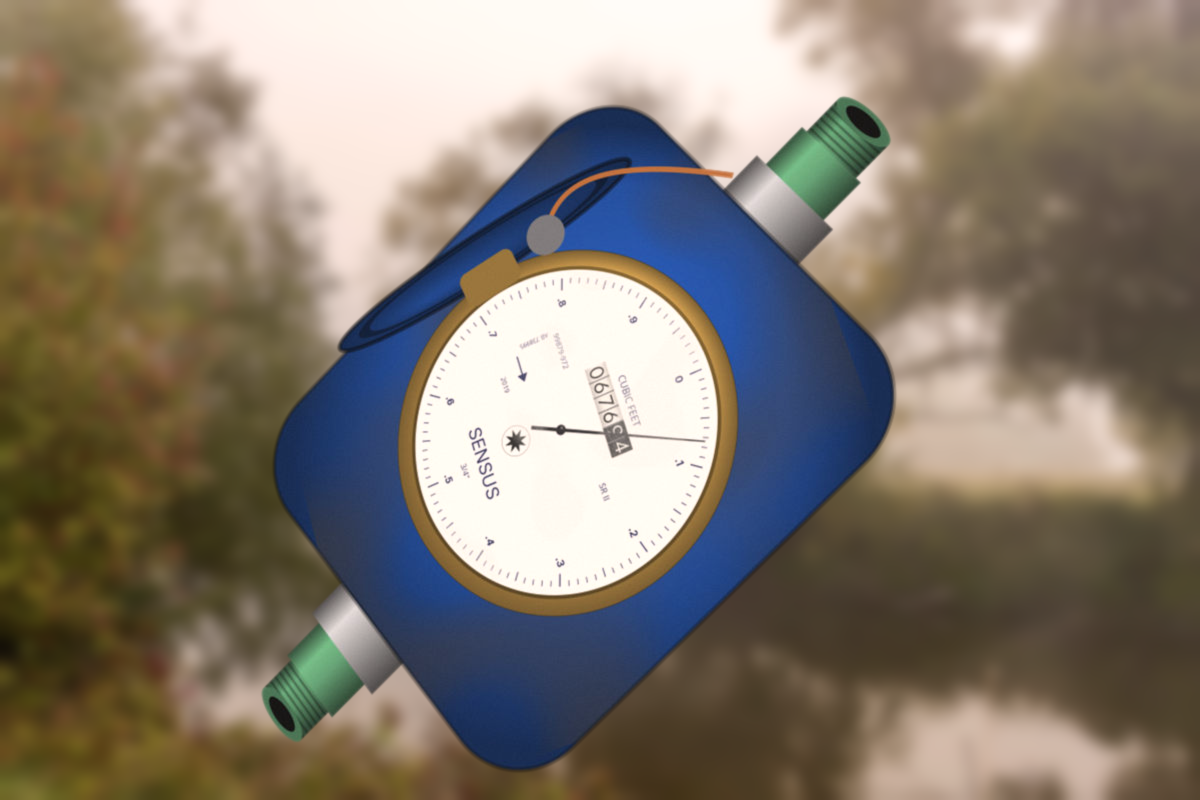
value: **67694.07** ft³
